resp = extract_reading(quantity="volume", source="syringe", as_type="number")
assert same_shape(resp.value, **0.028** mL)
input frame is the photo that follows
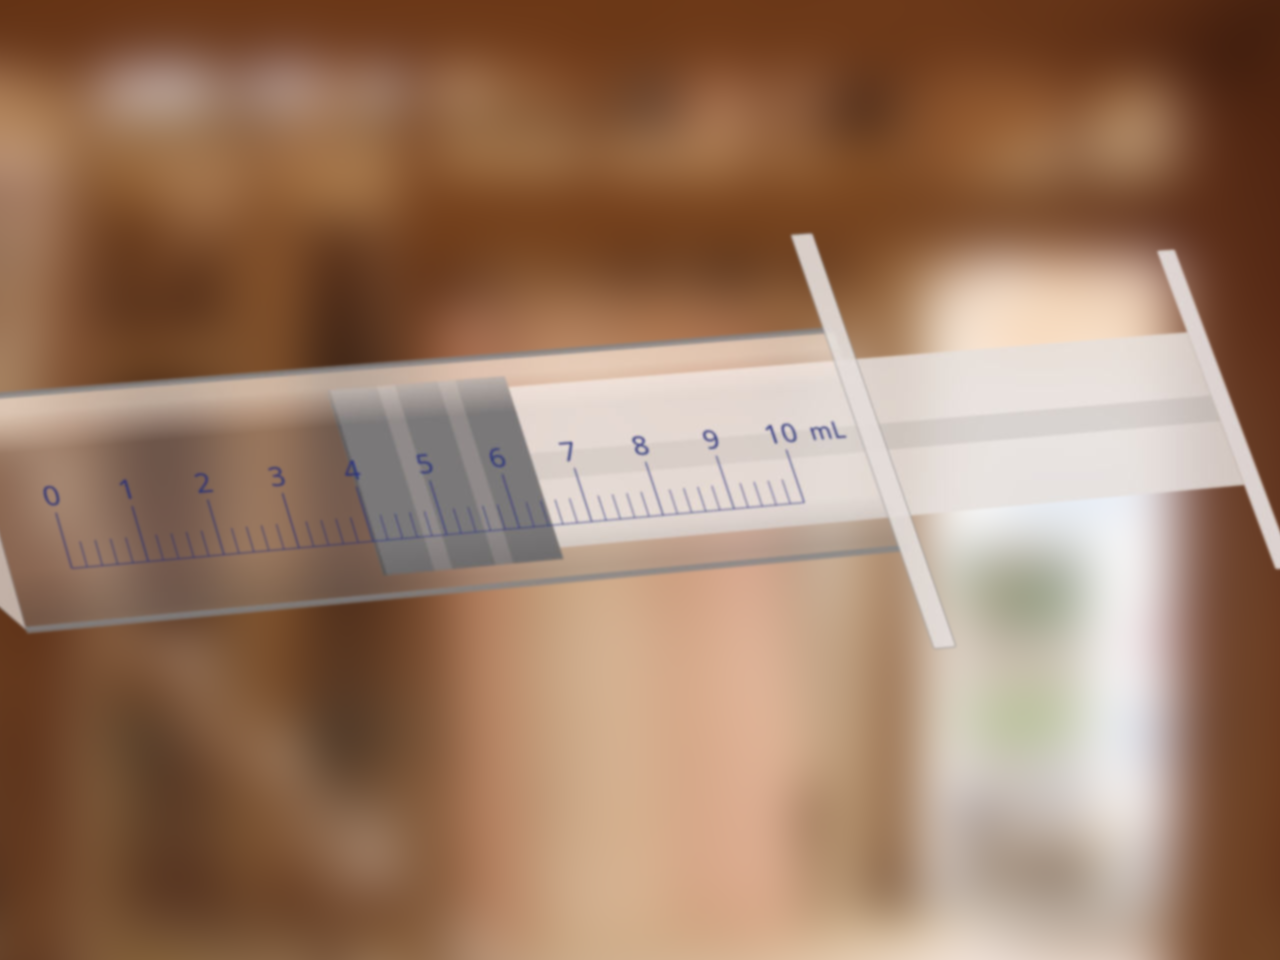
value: **4** mL
